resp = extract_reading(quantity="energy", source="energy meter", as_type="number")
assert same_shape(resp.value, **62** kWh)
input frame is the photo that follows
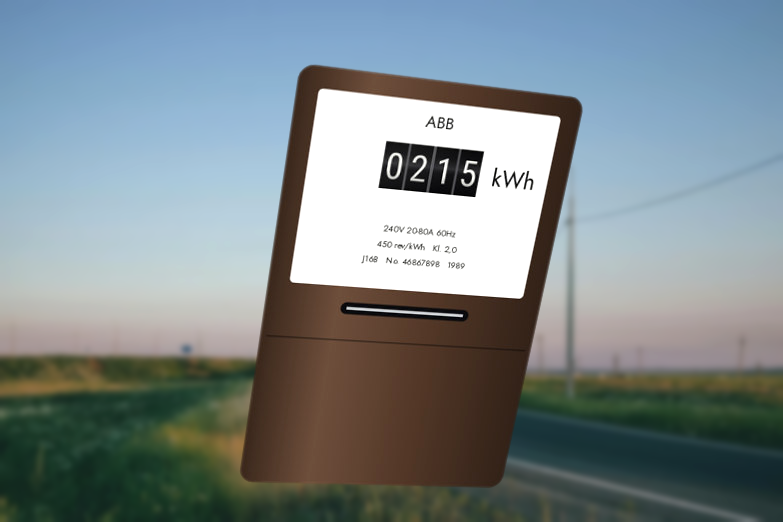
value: **215** kWh
